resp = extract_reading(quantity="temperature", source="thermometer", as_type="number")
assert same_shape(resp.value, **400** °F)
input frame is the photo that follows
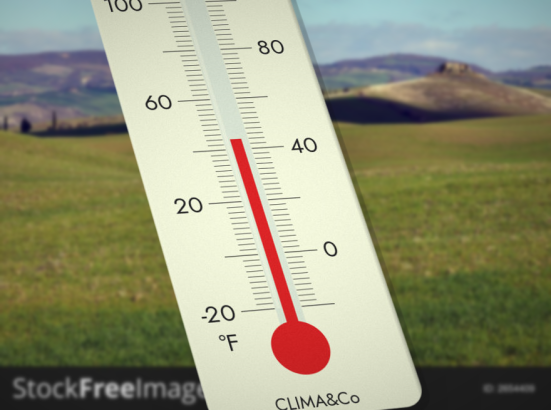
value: **44** °F
